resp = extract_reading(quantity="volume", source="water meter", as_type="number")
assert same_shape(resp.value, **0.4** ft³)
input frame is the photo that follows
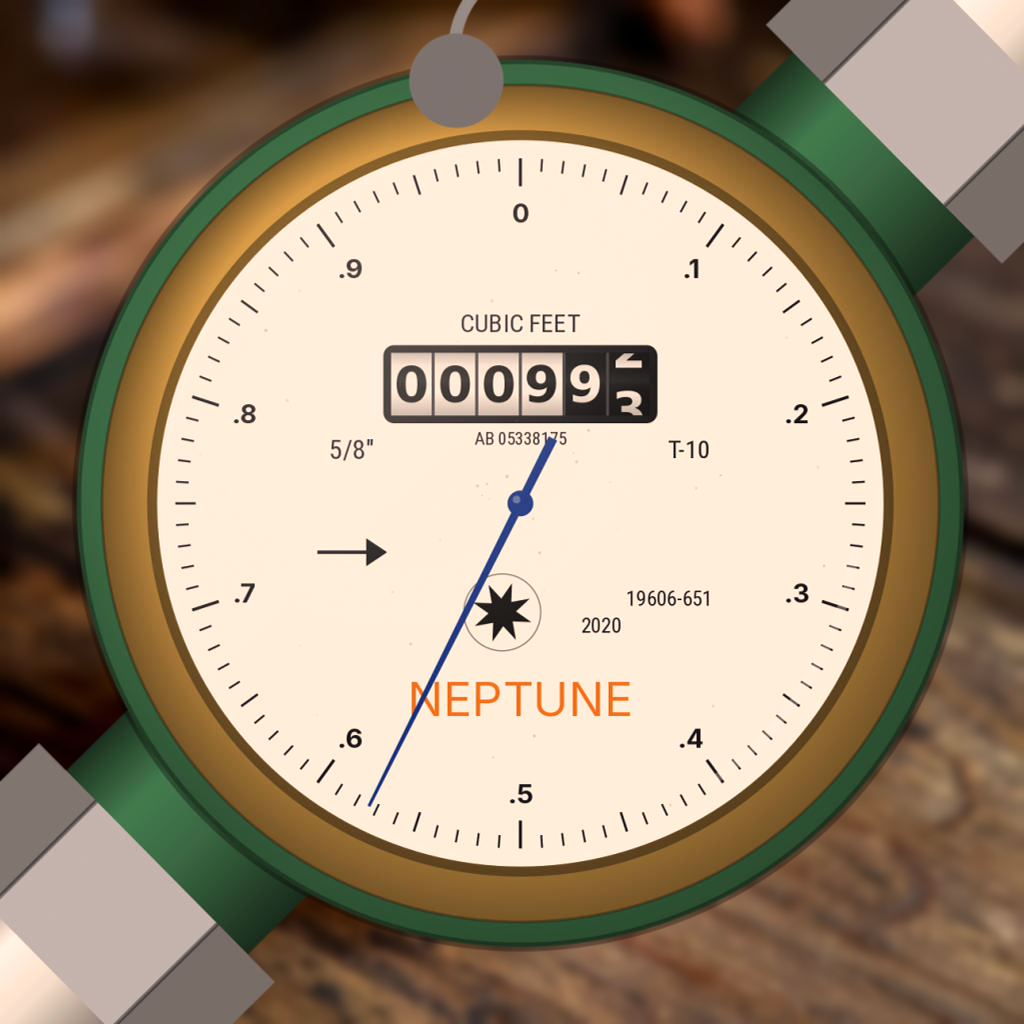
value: **992.57** ft³
